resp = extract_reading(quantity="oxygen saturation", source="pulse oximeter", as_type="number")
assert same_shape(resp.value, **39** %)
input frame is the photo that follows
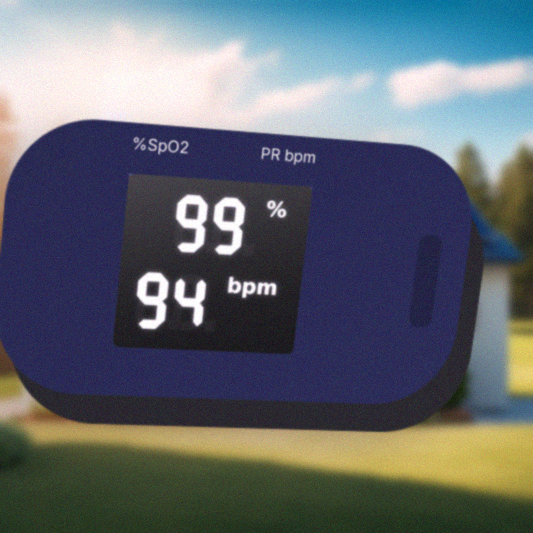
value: **99** %
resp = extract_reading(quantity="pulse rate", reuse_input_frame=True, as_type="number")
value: **94** bpm
